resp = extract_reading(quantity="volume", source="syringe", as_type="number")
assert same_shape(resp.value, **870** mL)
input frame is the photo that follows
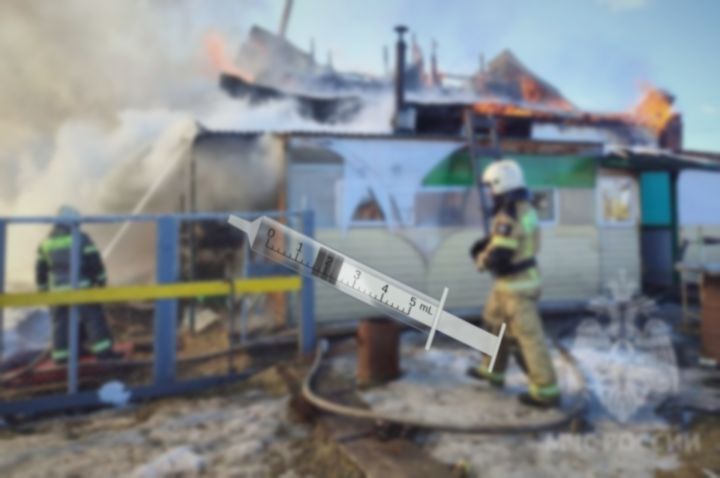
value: **1.6** mL
